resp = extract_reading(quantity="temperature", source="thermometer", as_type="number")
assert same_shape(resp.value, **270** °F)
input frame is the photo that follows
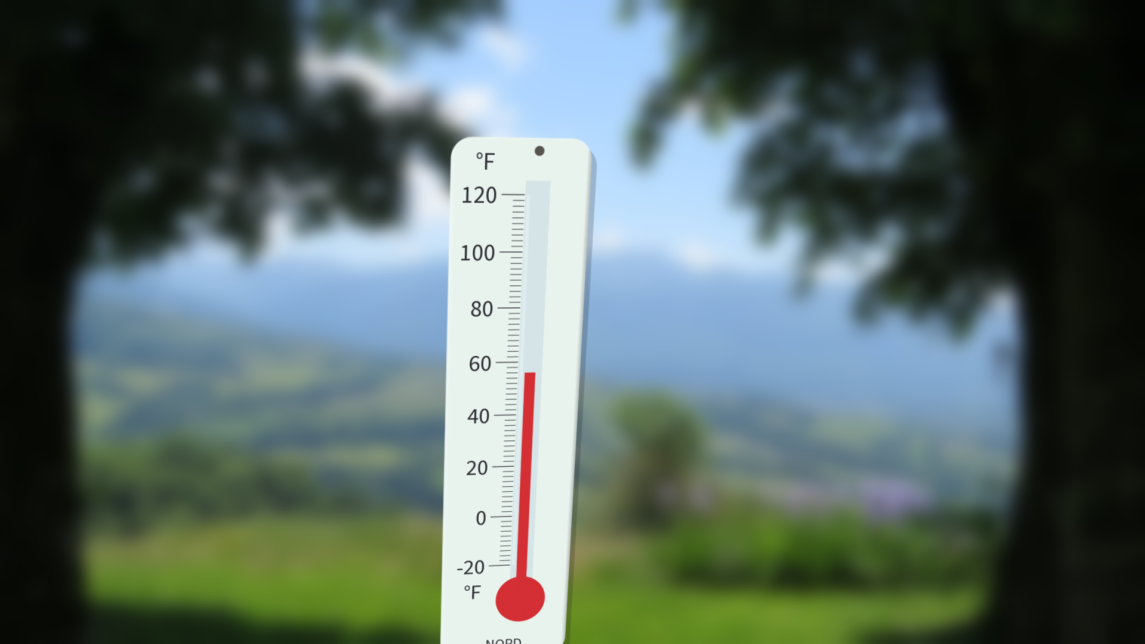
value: **56** °F
